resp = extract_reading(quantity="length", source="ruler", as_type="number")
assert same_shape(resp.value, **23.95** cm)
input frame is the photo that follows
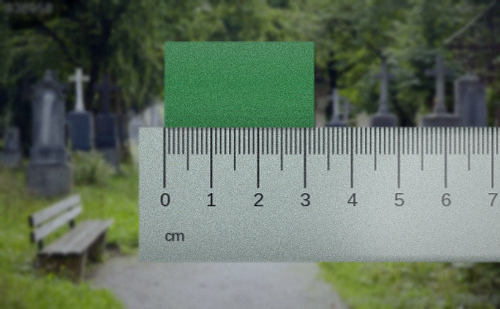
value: **3.2** cm
